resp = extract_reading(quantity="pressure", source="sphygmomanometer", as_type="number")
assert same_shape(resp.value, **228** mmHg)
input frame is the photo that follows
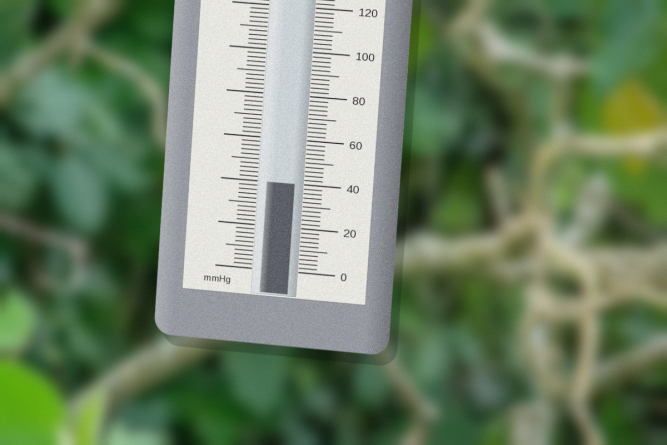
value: **40** mmHg
